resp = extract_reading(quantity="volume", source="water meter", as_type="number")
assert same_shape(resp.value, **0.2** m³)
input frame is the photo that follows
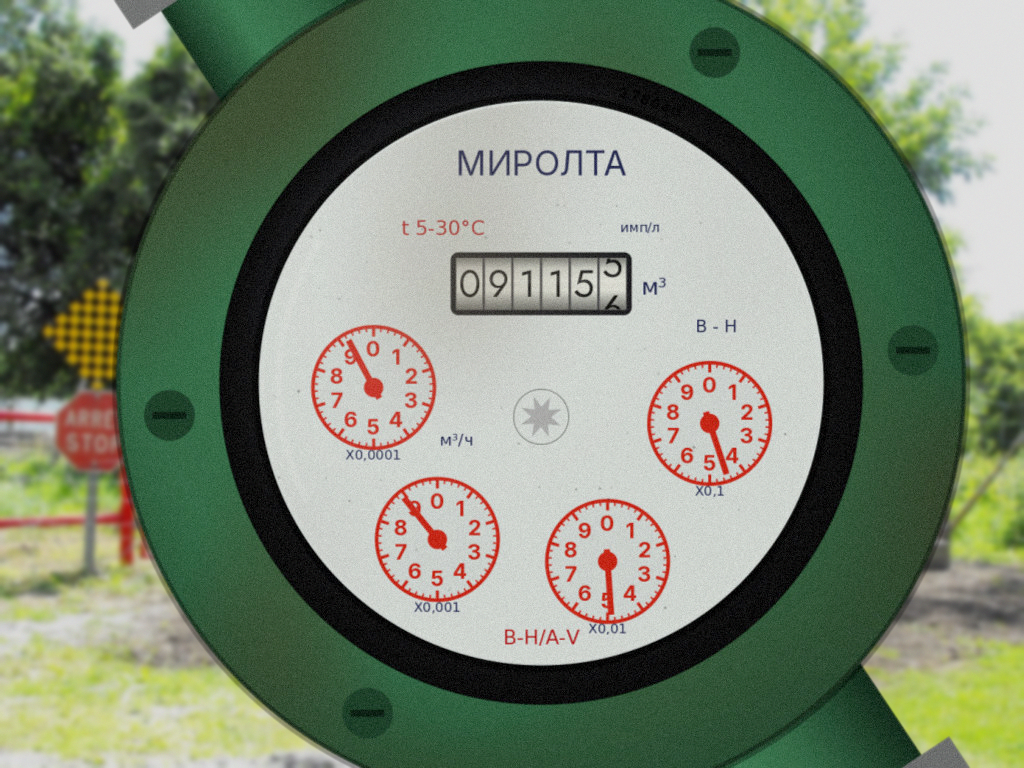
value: **91155.4489** m³
